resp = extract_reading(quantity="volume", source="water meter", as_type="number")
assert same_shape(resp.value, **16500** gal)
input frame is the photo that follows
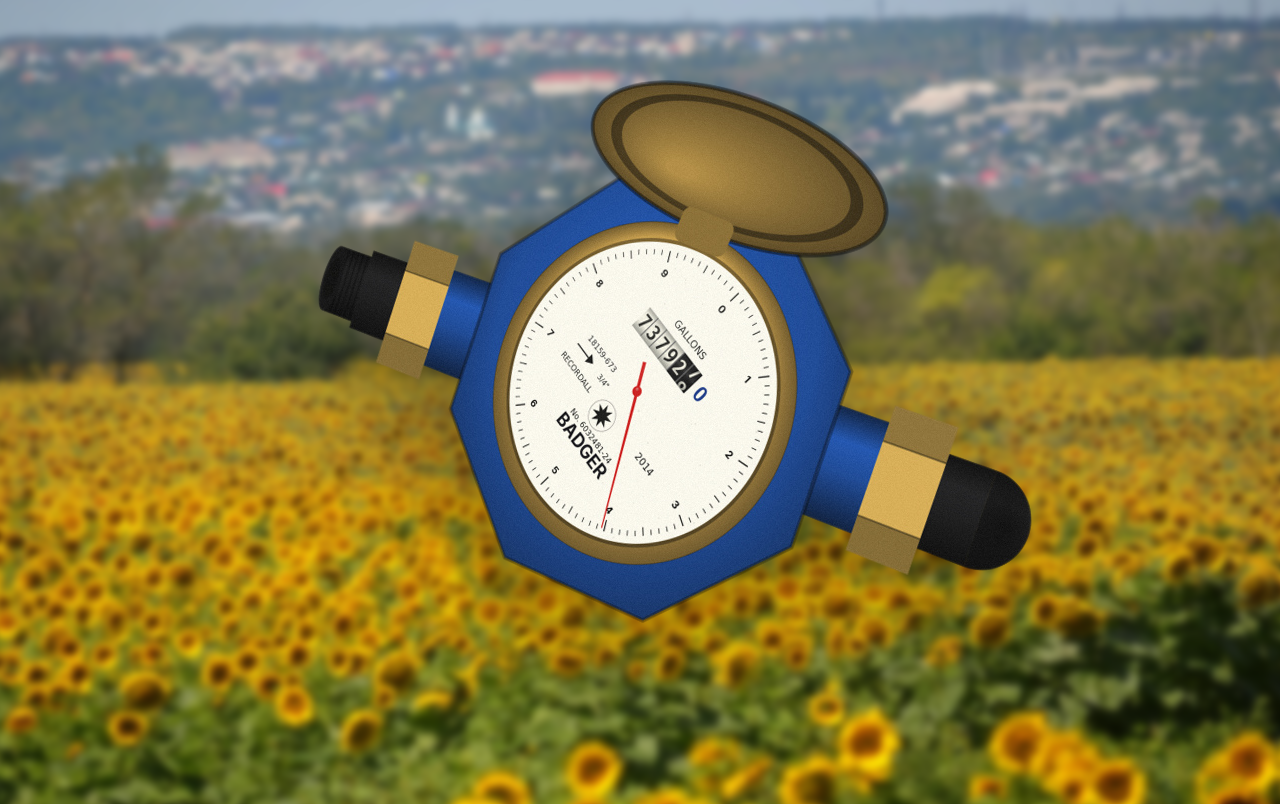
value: **7379274.0** gal
